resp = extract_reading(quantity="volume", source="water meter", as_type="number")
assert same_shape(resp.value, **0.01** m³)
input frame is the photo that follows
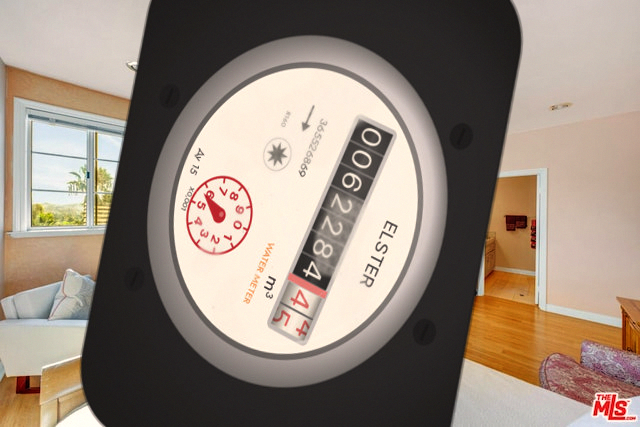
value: **62284.445** m³
